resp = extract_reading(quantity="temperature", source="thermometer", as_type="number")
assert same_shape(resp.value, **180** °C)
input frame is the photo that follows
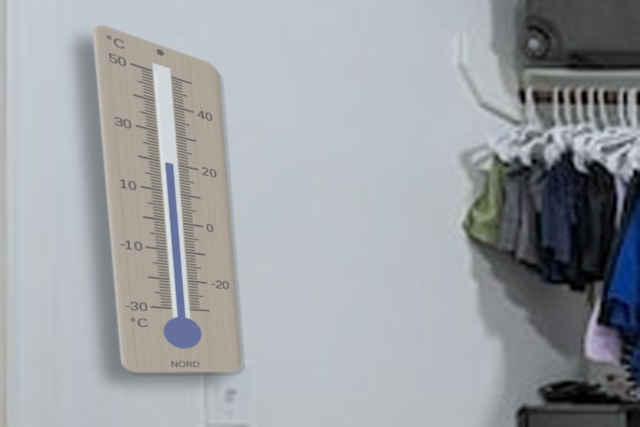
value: **20** °C
